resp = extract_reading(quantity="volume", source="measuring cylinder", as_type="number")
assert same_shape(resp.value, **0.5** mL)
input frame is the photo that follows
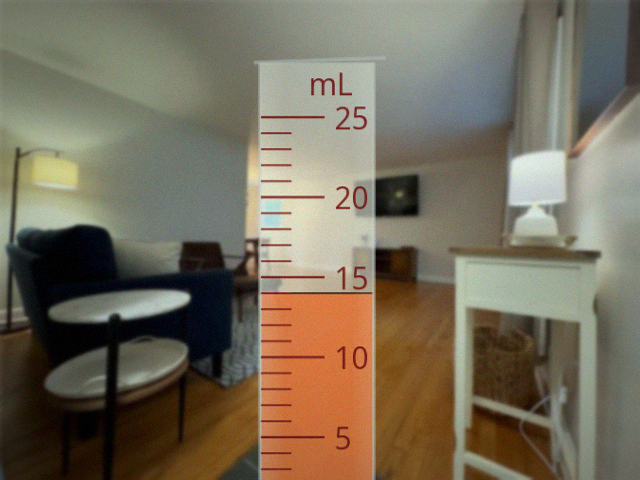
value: **14** mL
